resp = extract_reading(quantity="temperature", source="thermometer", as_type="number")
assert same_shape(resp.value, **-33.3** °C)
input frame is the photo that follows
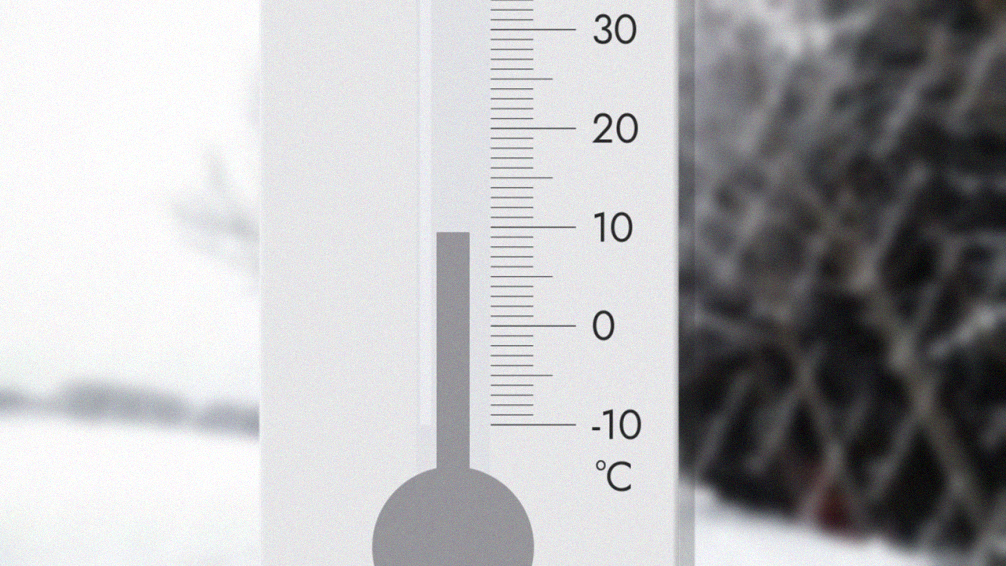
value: **9.5** °C
